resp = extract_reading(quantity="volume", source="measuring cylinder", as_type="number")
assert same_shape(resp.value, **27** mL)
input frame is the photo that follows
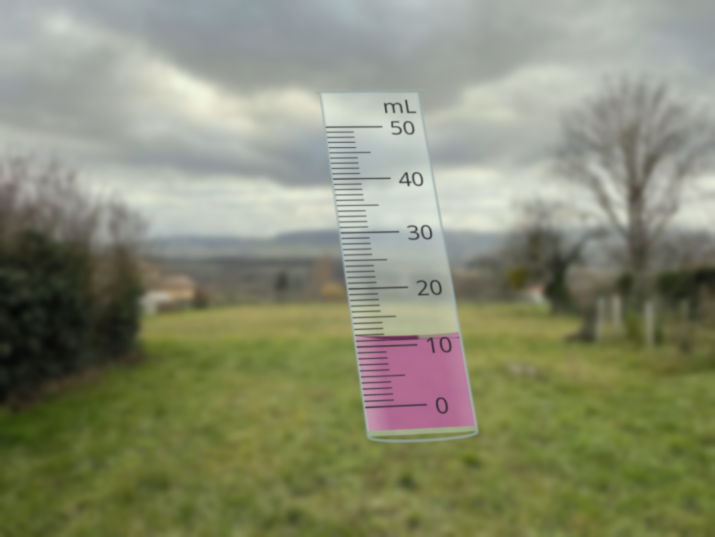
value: **11** mL
